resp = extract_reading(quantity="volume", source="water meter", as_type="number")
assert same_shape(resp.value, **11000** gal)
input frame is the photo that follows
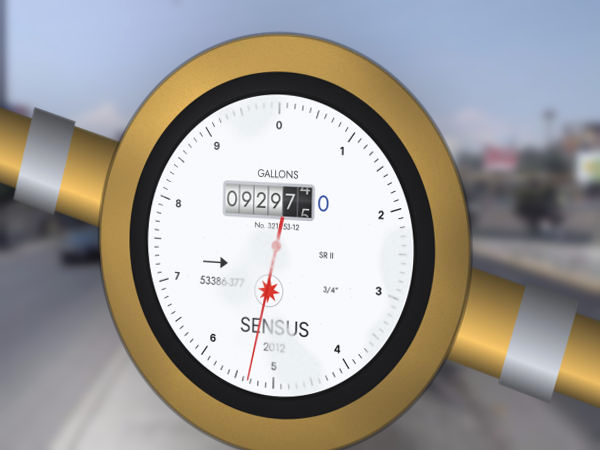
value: **929745.3** gal
